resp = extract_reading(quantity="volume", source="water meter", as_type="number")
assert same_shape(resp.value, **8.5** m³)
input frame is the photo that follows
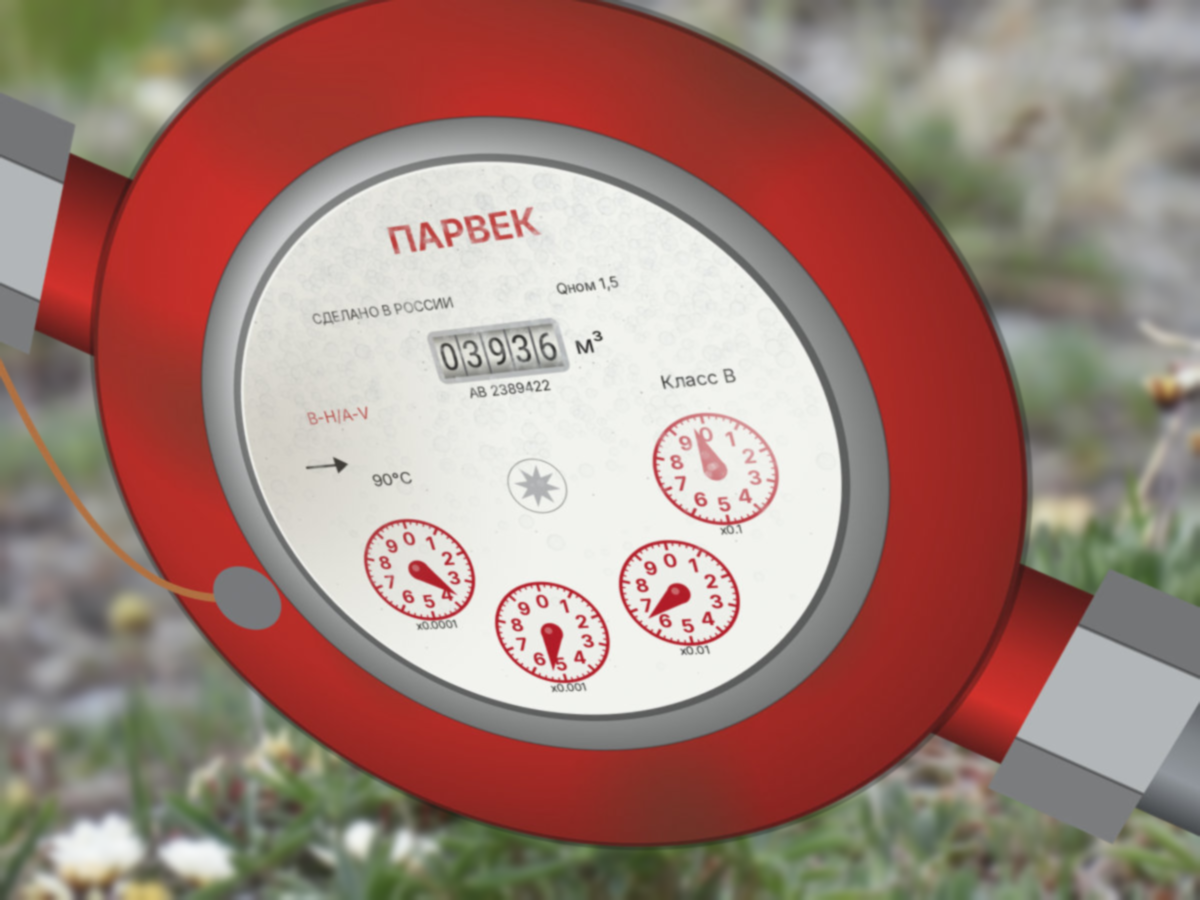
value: **3935.9653** m³
